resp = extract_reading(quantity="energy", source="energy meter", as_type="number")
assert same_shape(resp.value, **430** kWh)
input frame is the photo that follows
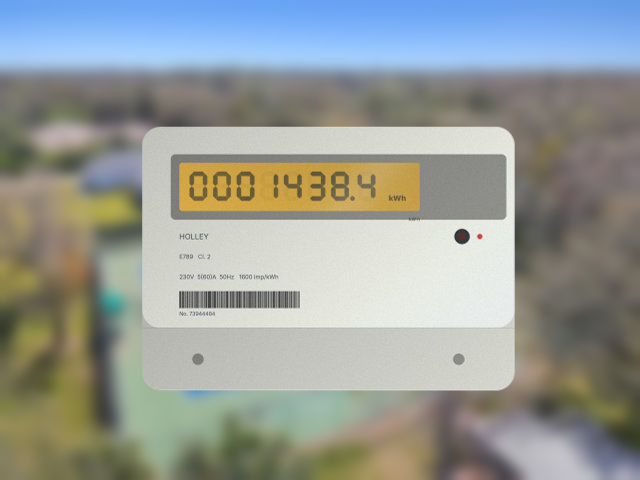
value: **1438.4** kWh
